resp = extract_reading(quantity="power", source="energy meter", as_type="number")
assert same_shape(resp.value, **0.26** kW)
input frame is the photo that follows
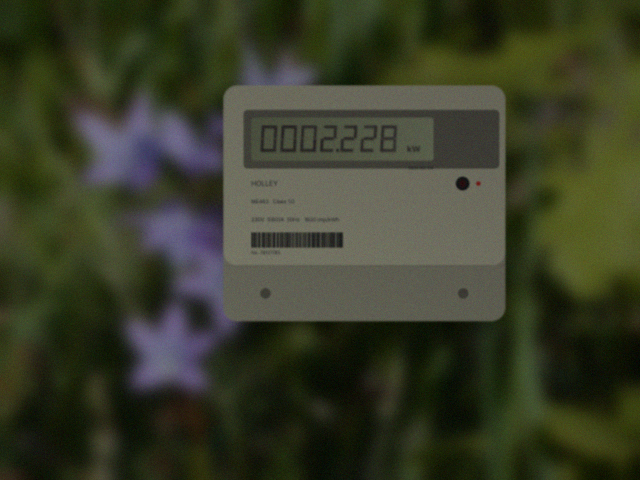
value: **2.228** kW
